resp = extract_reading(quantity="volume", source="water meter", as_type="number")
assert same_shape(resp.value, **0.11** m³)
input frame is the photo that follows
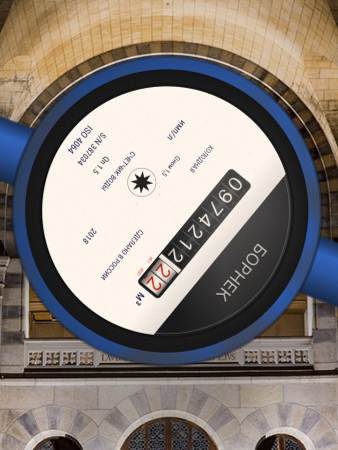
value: **974212.22** m³
